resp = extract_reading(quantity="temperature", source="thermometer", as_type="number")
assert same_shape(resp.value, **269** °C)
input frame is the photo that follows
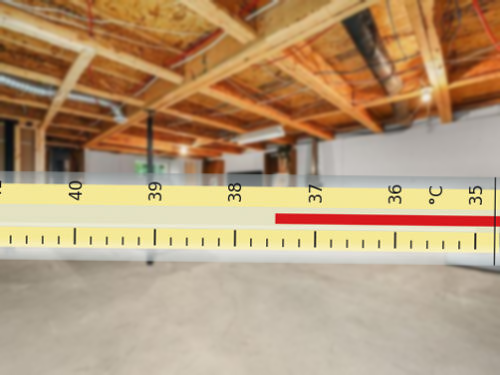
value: **37.5** °C
